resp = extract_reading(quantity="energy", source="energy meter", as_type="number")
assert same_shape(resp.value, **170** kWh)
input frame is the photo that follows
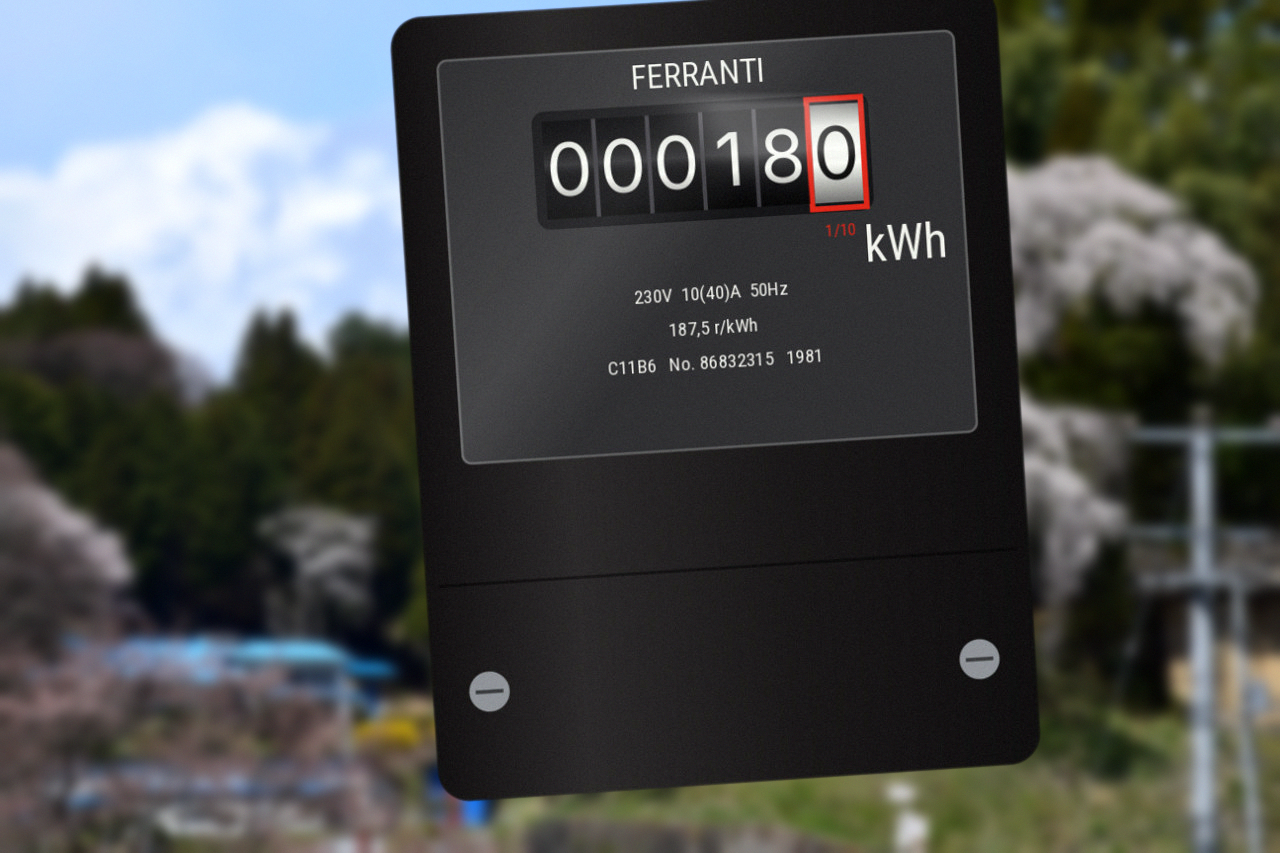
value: **18.0** kWh
